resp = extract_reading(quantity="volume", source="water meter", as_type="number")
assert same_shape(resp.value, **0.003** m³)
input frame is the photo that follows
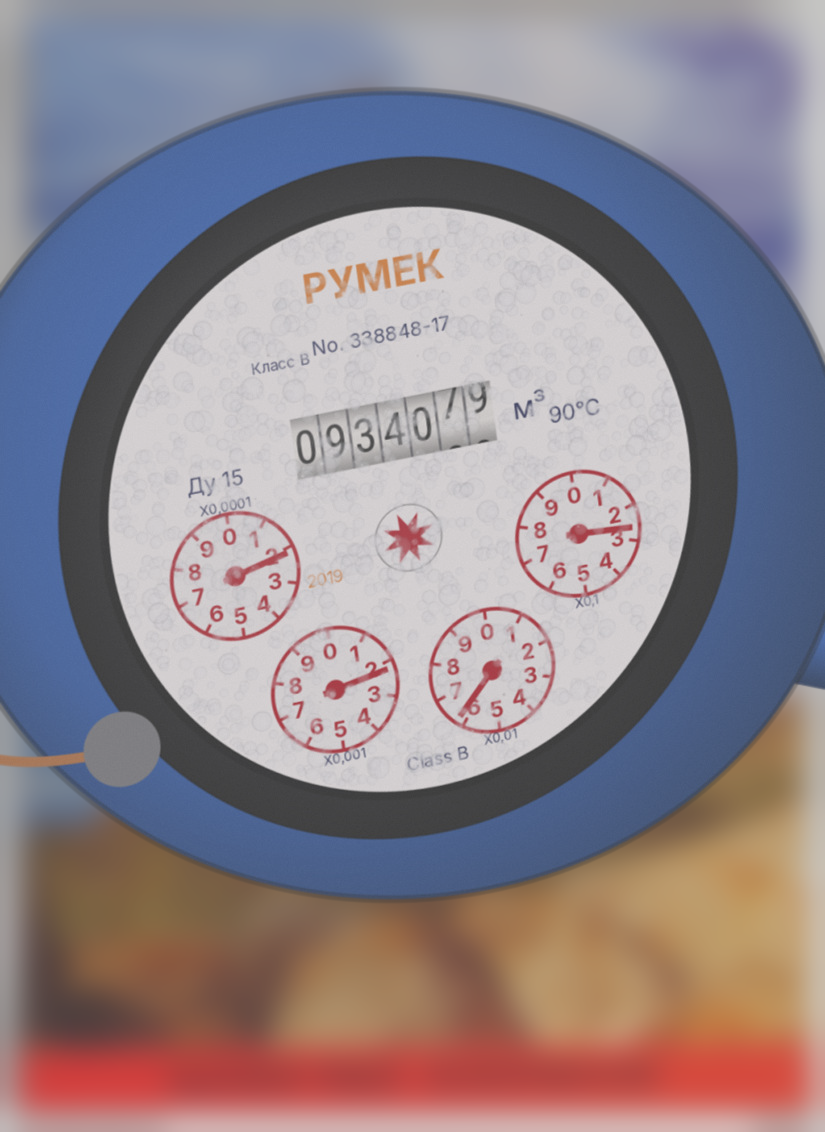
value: **934079.2622** m³
